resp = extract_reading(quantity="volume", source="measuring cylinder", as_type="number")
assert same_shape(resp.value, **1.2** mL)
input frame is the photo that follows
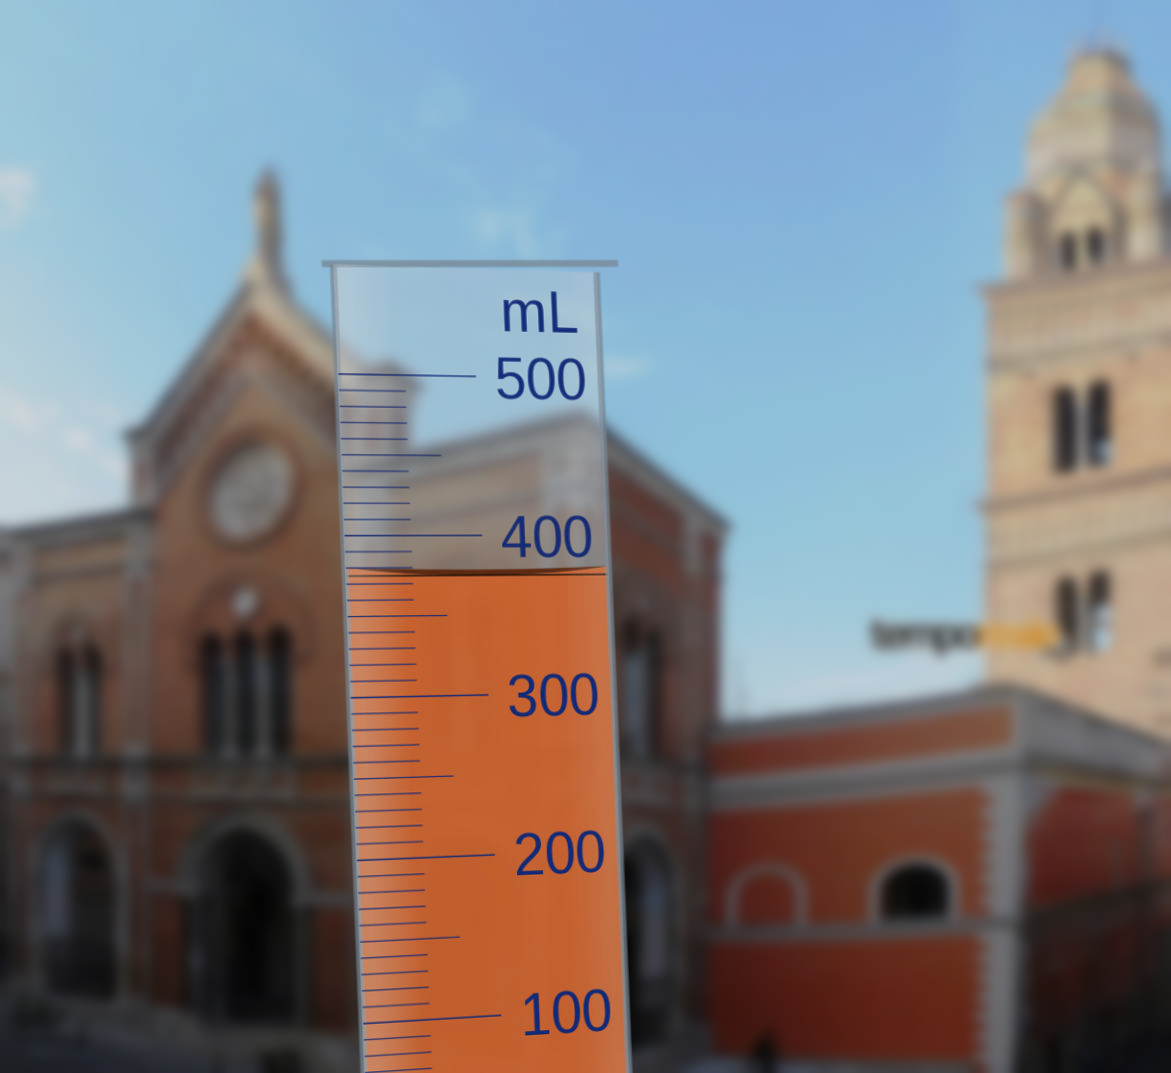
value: **375** mL
